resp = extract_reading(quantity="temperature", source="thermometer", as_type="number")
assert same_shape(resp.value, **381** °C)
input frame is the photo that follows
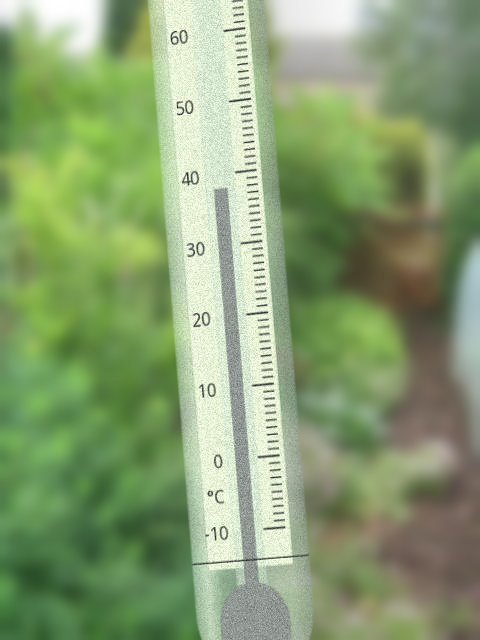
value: **38** °C
